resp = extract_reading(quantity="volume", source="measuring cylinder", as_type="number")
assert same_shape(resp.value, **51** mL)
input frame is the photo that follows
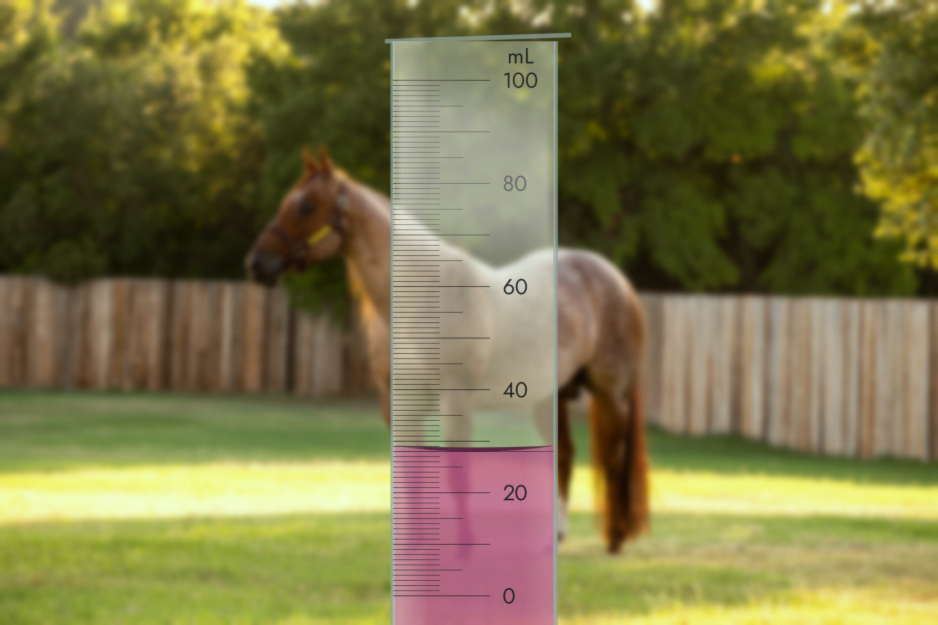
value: **28** mL
